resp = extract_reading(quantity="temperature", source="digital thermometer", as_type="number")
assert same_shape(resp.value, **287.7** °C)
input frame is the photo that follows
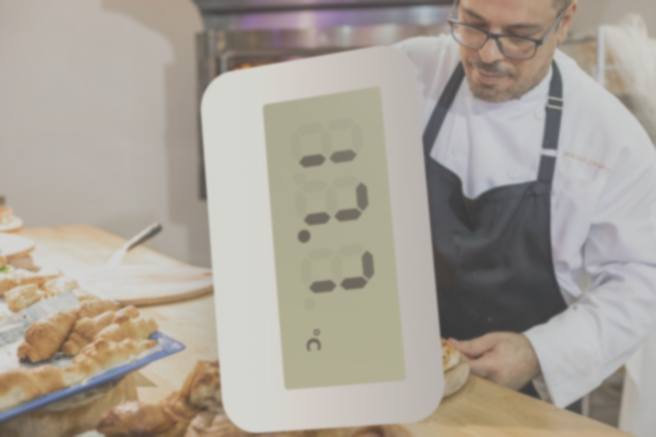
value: **17.7** °C
